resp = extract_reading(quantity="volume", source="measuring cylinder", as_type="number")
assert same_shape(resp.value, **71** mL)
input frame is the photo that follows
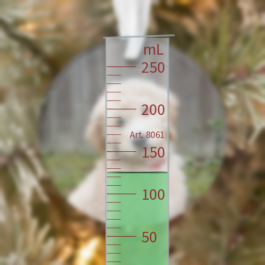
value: **125** mL
